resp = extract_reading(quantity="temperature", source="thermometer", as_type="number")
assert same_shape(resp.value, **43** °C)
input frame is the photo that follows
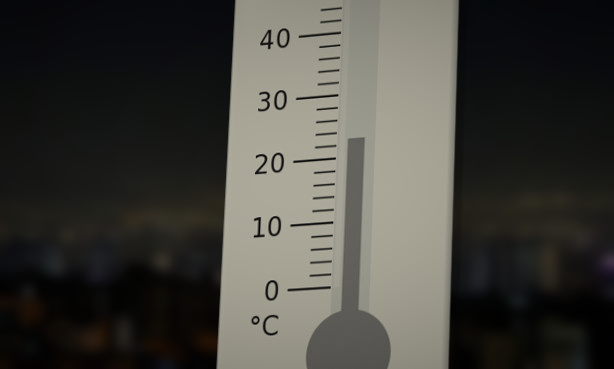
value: **23** °C
